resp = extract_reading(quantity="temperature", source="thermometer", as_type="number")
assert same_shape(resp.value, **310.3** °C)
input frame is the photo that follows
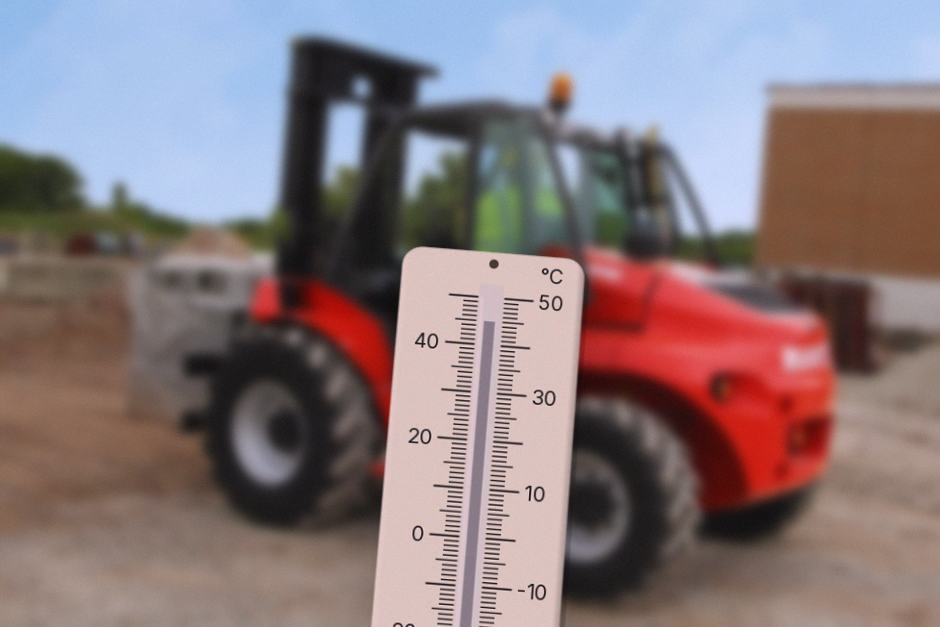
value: **45** °C
